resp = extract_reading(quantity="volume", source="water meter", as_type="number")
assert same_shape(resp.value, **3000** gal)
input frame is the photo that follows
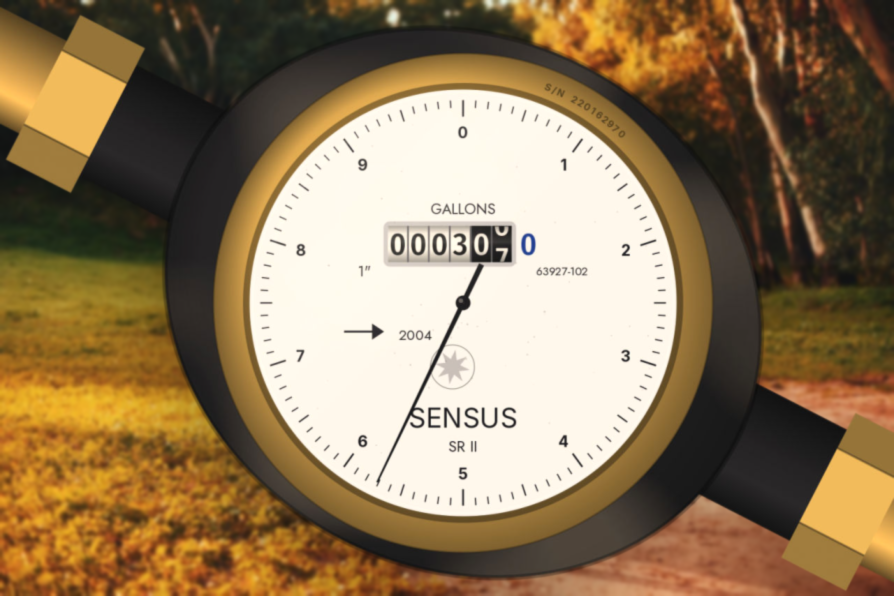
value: **3065.7** gal
